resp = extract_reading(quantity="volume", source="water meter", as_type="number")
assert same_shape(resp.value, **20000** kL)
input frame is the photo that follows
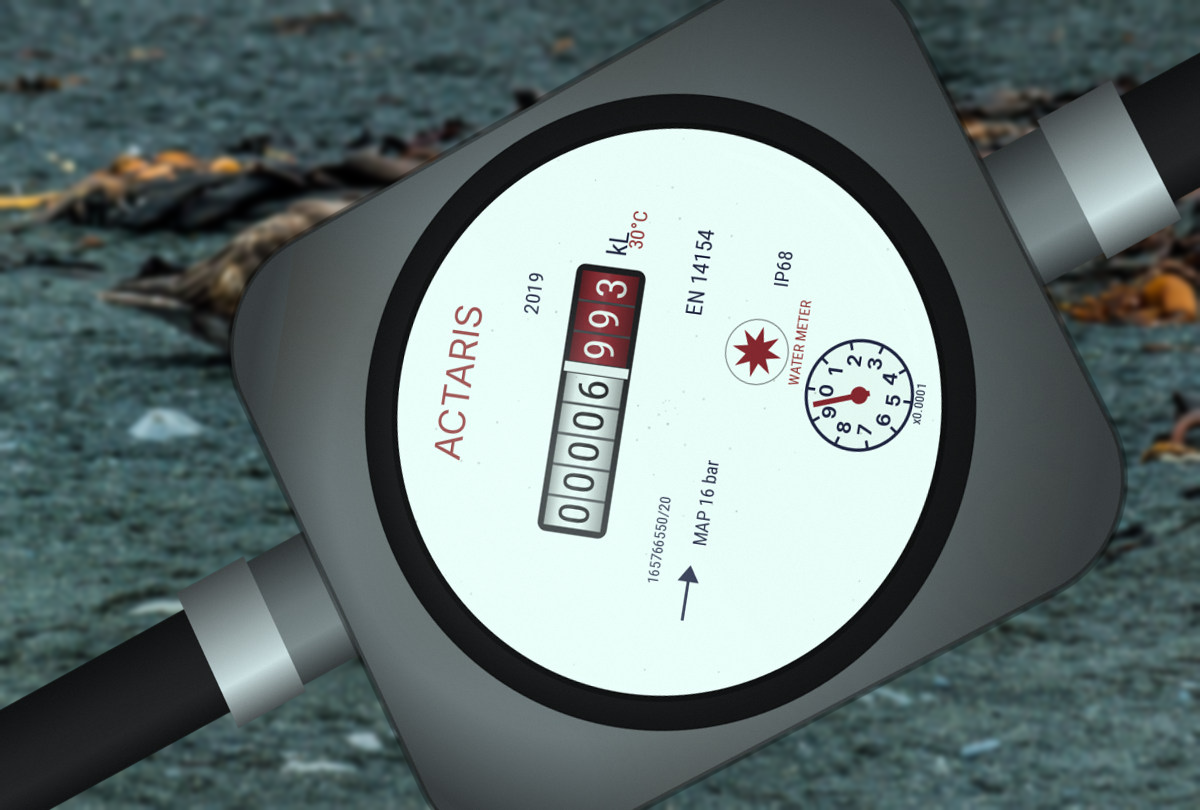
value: **6.9929** kL
